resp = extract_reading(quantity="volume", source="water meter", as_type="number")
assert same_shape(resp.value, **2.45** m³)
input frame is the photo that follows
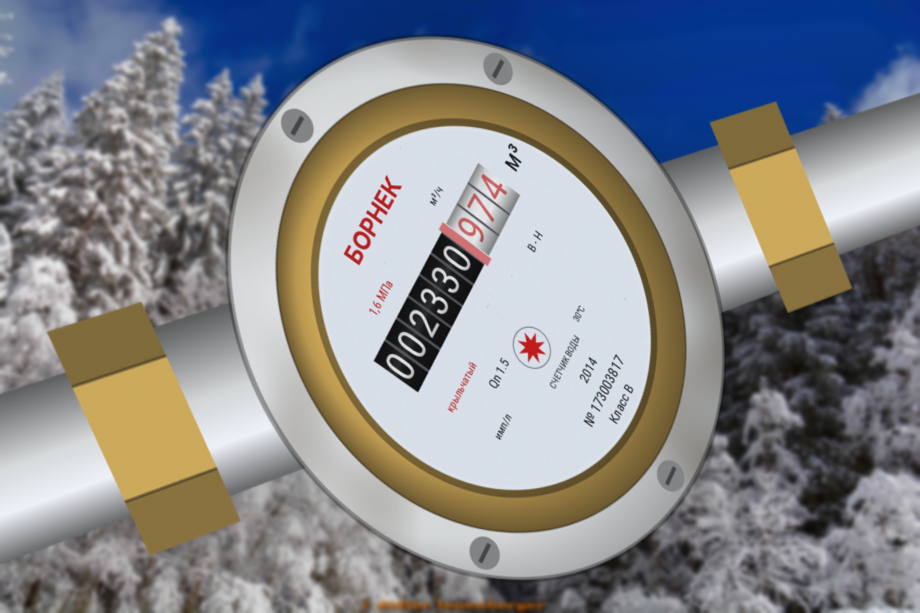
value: **2330.974** m³
